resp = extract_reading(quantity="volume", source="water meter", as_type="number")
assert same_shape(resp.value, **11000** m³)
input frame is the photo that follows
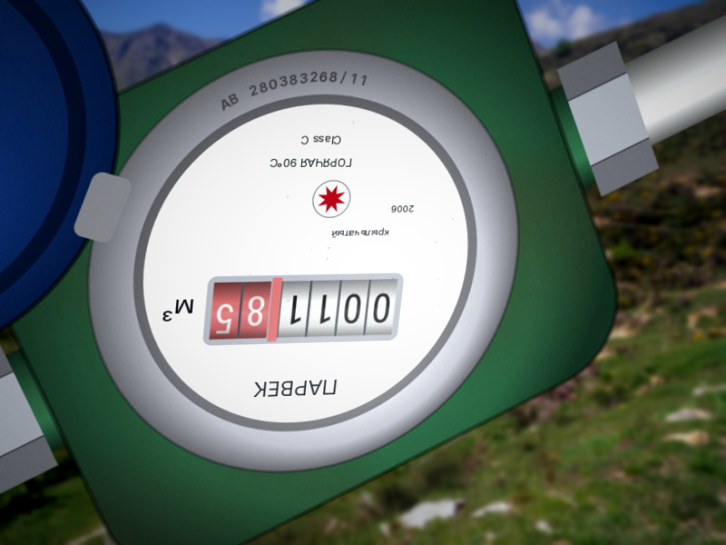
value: **11.85** m³
